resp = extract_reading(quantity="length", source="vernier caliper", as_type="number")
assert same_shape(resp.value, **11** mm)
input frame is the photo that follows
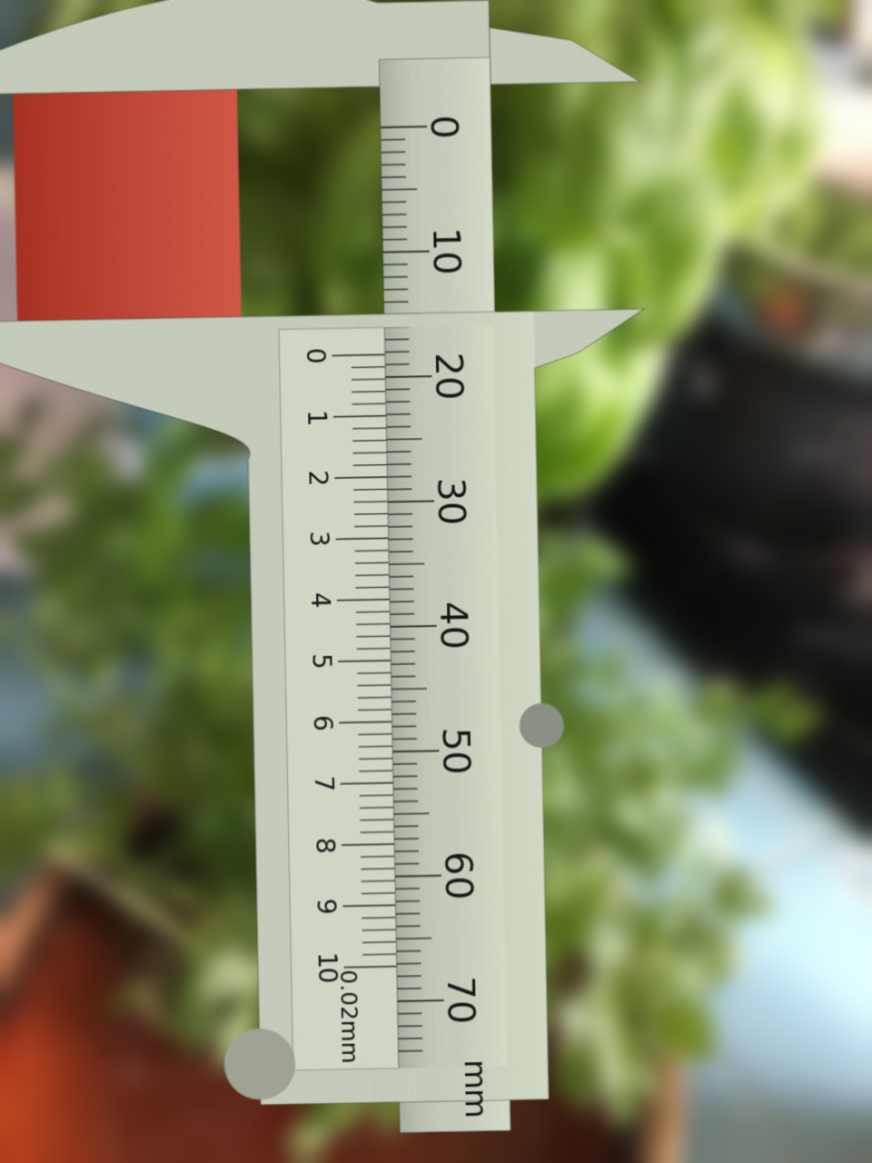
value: **18.2** mm
